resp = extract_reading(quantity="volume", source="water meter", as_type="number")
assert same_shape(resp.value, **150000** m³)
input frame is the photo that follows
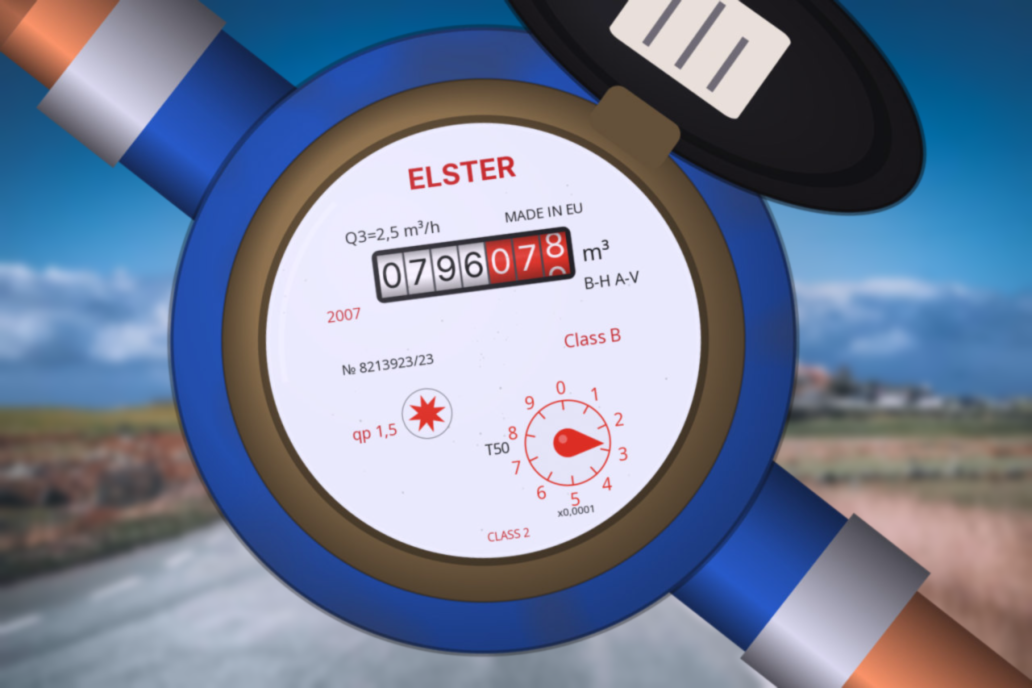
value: **796.0782** m³
